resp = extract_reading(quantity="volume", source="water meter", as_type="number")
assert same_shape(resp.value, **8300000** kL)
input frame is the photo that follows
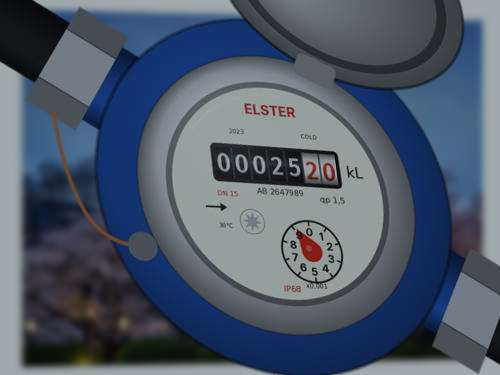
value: **25.199** kL
